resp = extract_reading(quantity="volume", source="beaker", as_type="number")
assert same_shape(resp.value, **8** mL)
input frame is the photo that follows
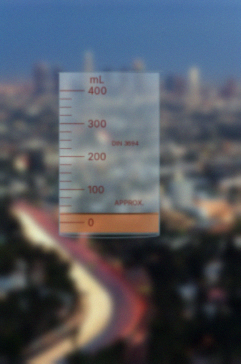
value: **25** mL
